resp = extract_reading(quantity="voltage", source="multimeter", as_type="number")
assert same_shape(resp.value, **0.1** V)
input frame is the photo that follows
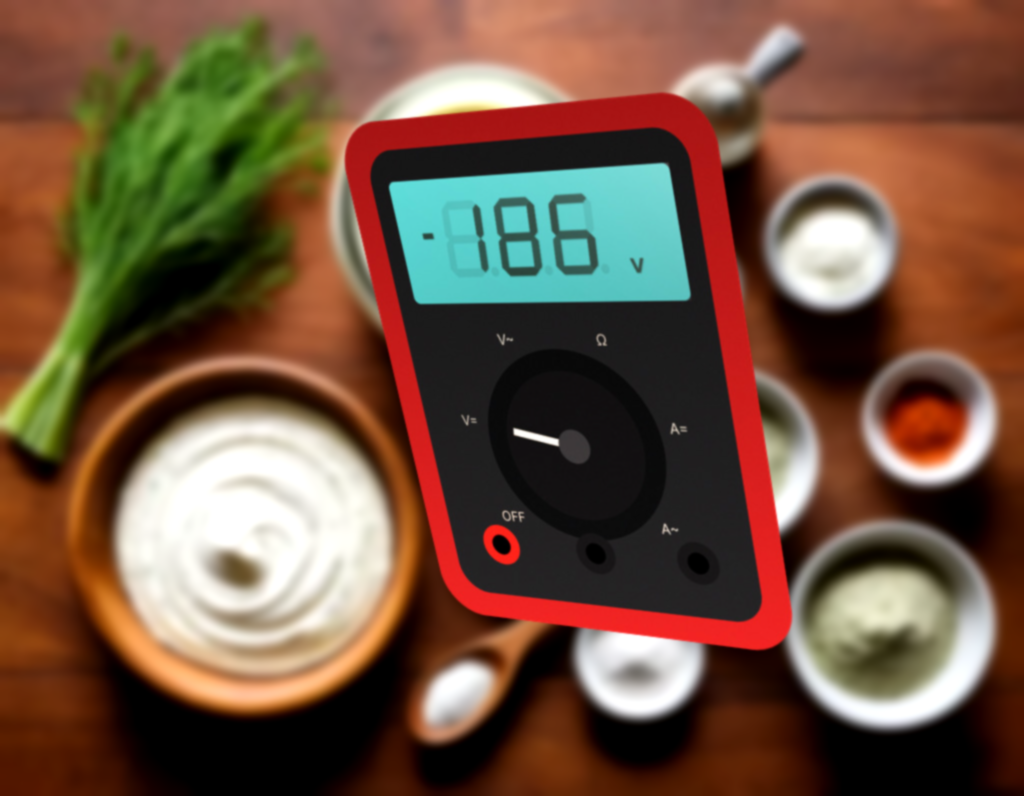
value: **-186** V
